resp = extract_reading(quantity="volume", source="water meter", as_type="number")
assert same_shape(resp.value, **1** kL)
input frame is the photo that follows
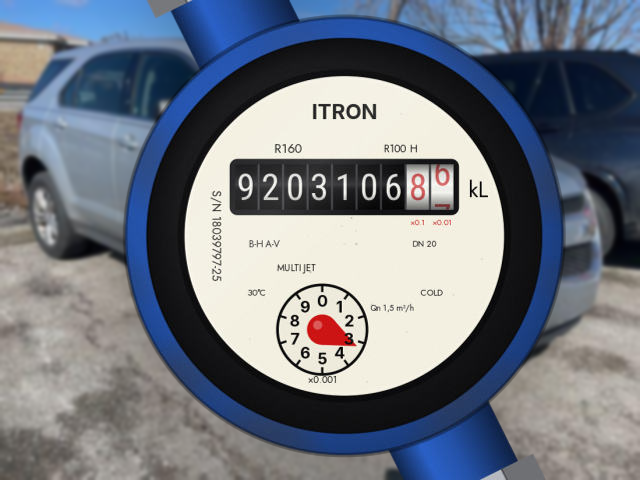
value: **9203106.863** kL
